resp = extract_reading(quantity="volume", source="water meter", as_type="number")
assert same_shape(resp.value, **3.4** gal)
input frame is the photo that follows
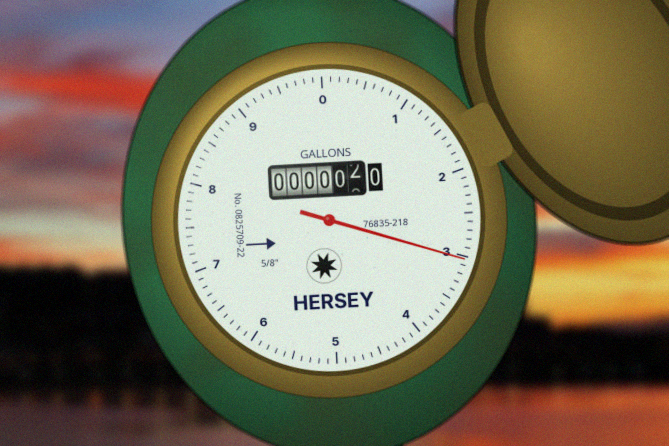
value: **23.0** gal
